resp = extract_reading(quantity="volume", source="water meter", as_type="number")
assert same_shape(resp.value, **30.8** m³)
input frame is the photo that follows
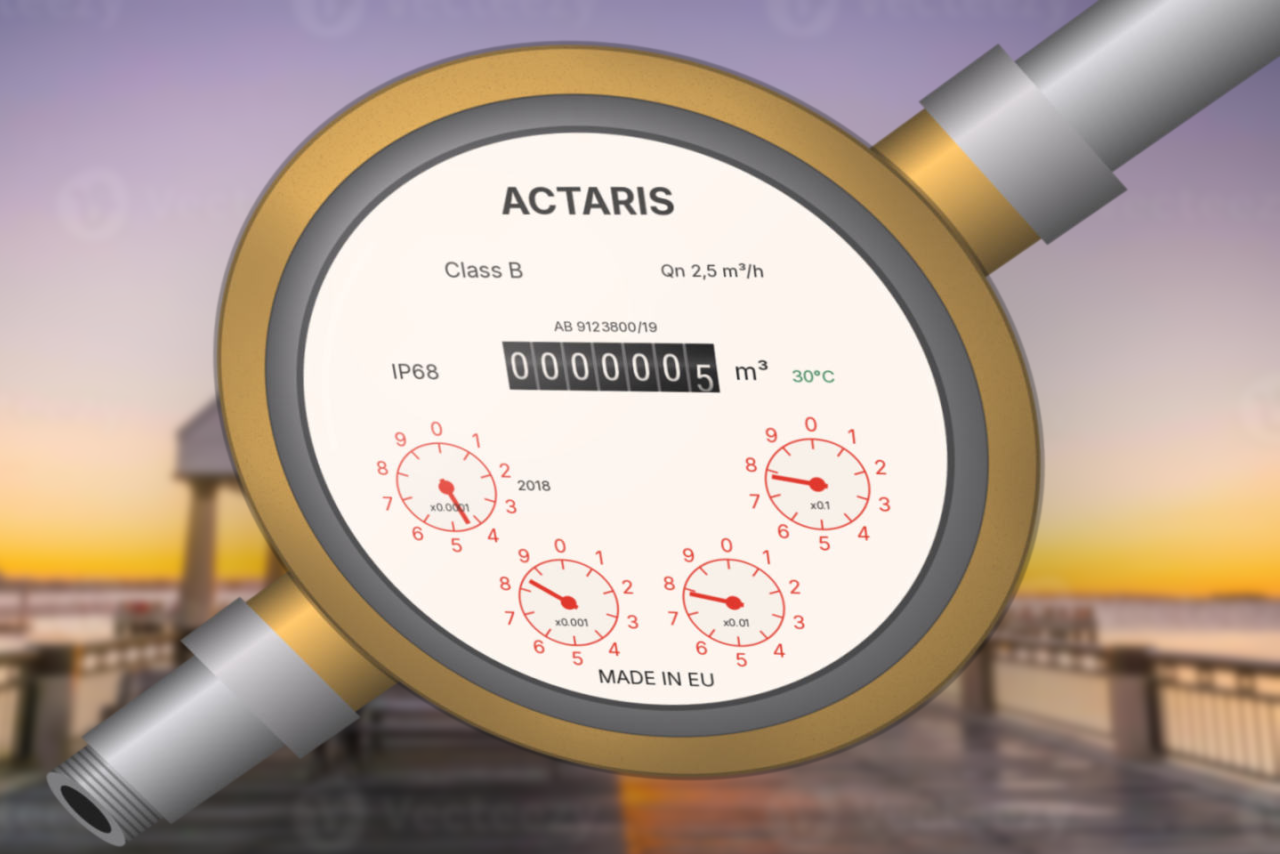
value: **4.7784** m³
